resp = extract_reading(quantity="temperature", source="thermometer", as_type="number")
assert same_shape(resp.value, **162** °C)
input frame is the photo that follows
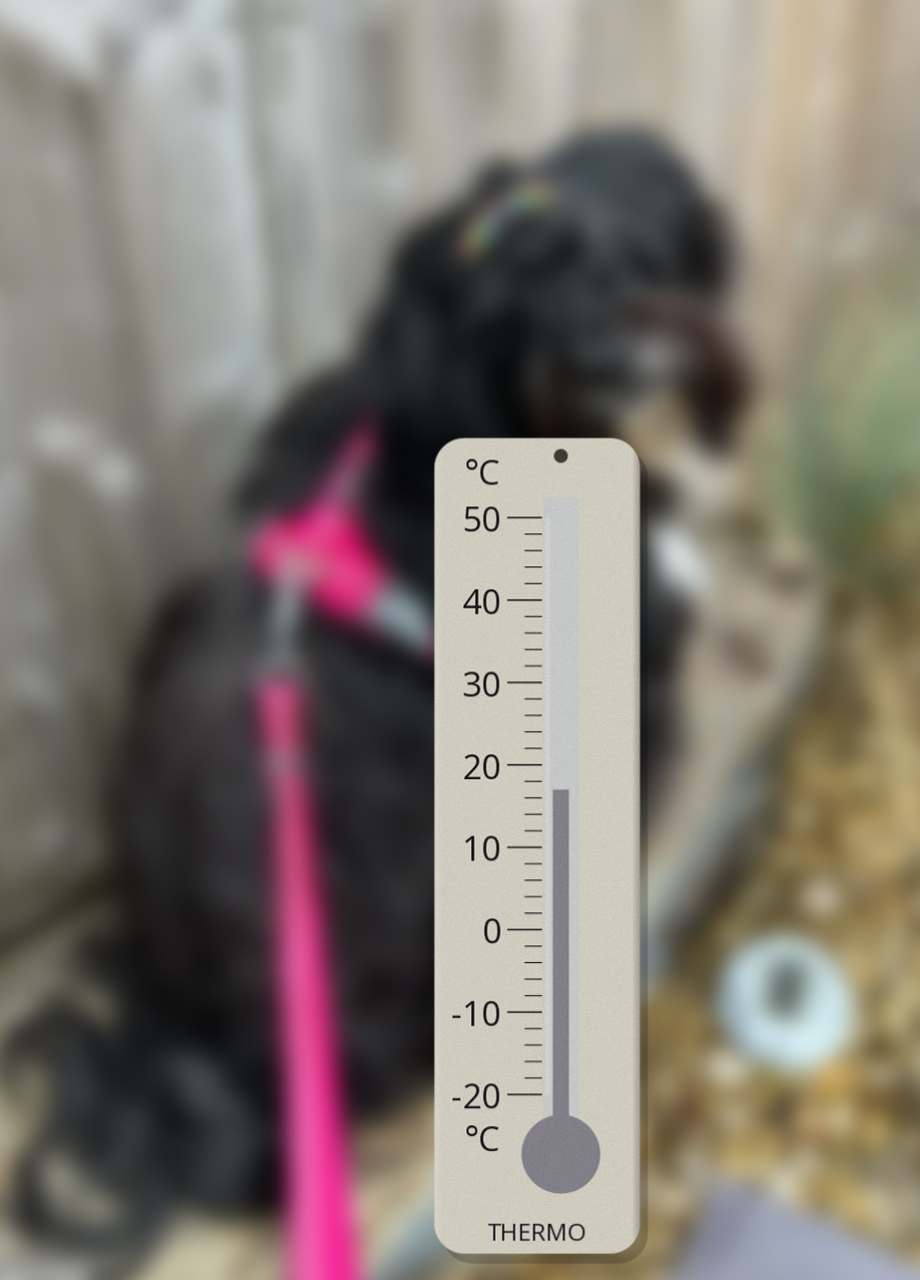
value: **17** °C
